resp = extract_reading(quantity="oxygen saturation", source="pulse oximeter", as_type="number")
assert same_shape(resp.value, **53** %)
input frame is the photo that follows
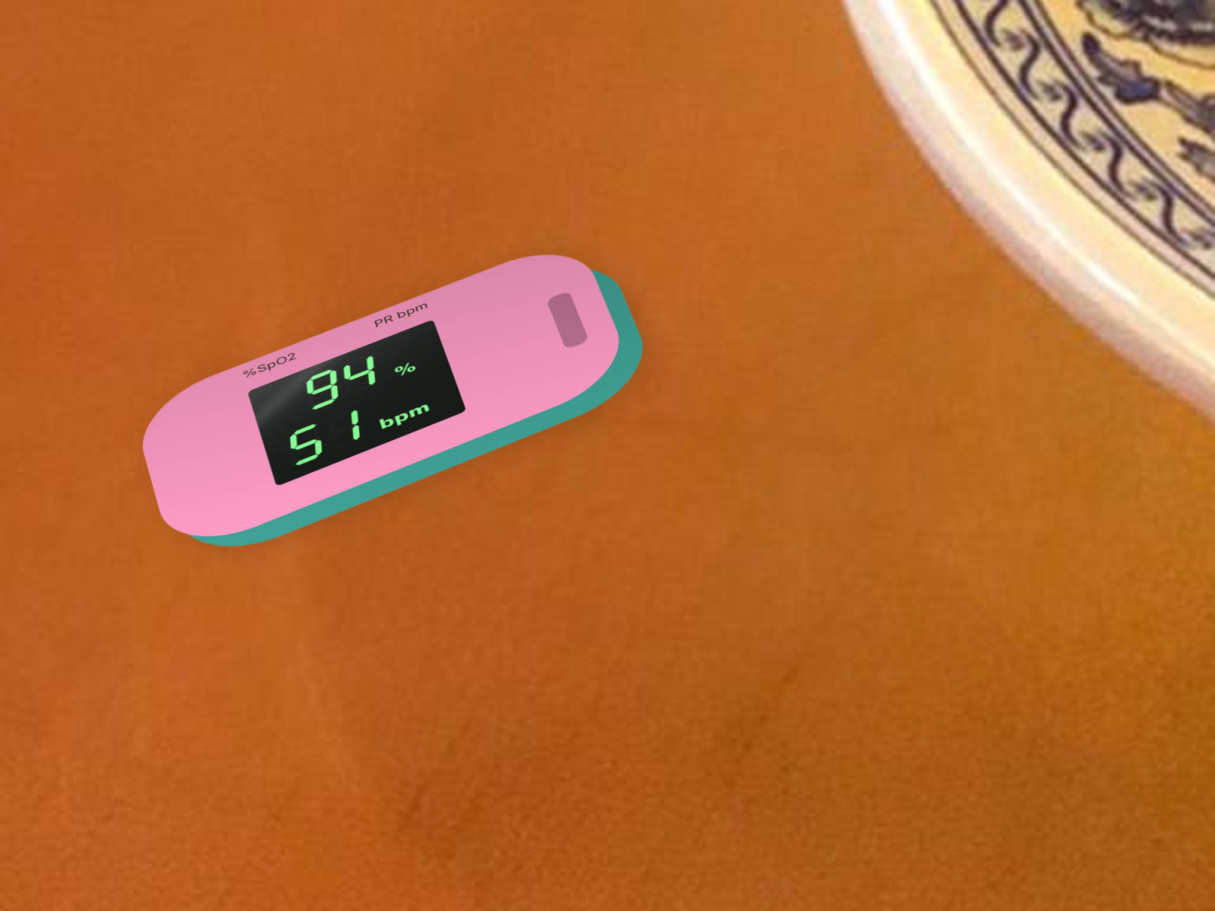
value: **94** %
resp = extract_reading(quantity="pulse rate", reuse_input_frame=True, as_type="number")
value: **51** bpm
